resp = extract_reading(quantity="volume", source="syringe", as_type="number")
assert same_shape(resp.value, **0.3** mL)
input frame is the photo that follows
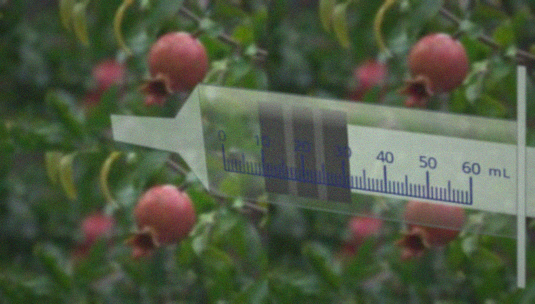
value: **10** mL
